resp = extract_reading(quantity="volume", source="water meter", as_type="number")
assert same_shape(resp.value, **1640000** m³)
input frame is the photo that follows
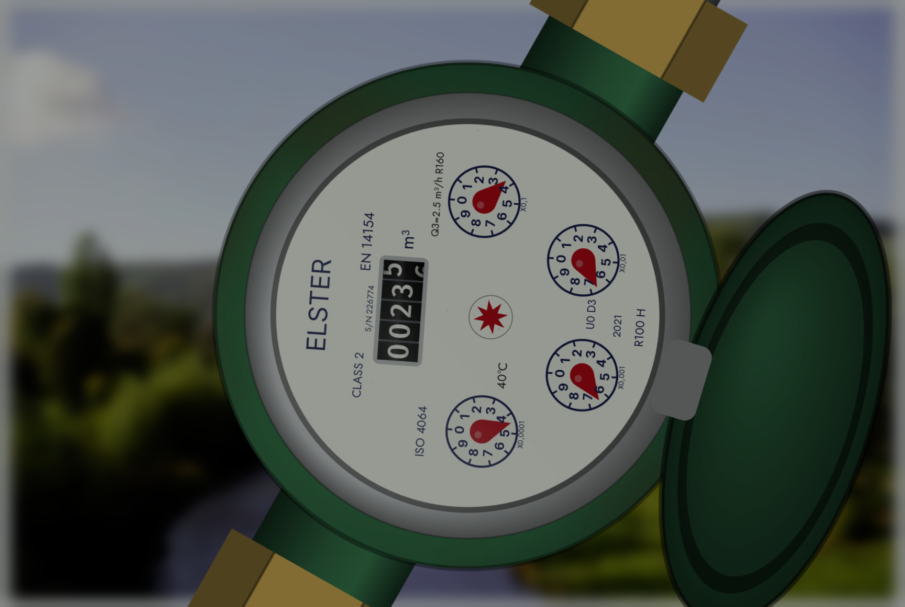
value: **235.3664** m³
